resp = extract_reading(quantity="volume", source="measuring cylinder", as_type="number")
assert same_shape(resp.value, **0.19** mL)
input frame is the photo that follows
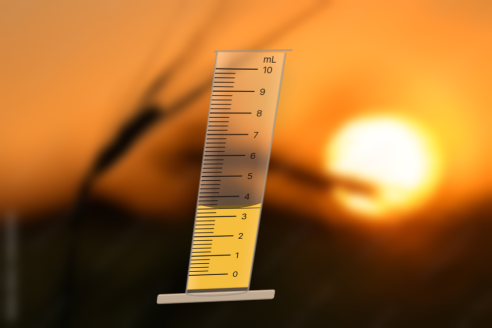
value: **3.4** mL
